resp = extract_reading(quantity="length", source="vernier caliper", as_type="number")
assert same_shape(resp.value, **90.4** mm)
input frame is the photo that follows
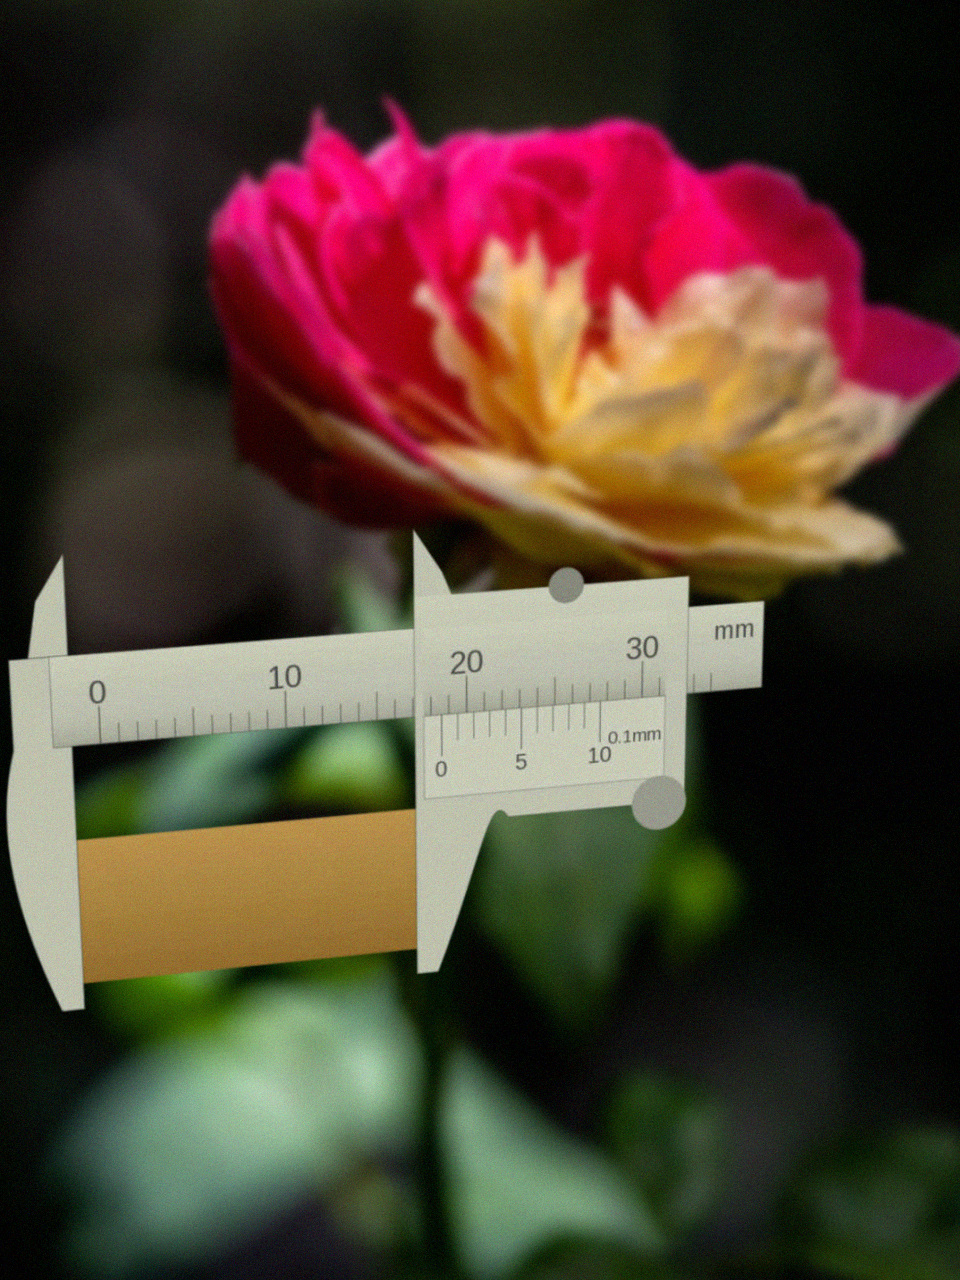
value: **18.6** mm
